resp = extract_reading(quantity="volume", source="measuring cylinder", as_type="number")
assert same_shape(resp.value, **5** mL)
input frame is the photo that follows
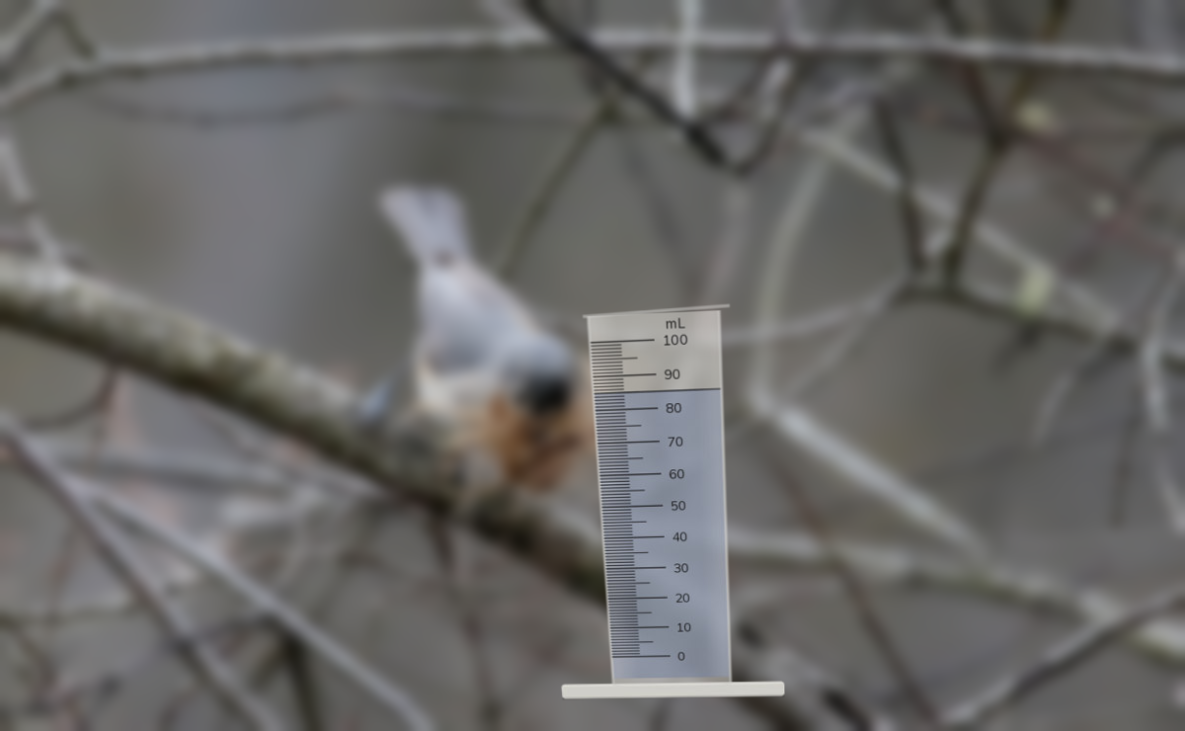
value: **85** mL
